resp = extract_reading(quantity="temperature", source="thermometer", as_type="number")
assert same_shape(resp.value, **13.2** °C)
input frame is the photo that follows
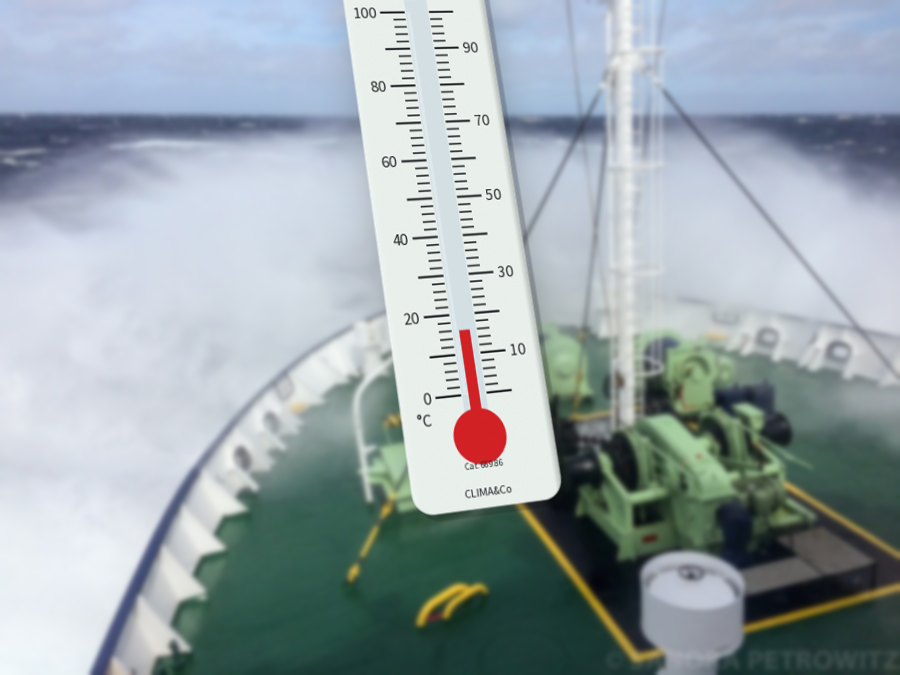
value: **16** °C
